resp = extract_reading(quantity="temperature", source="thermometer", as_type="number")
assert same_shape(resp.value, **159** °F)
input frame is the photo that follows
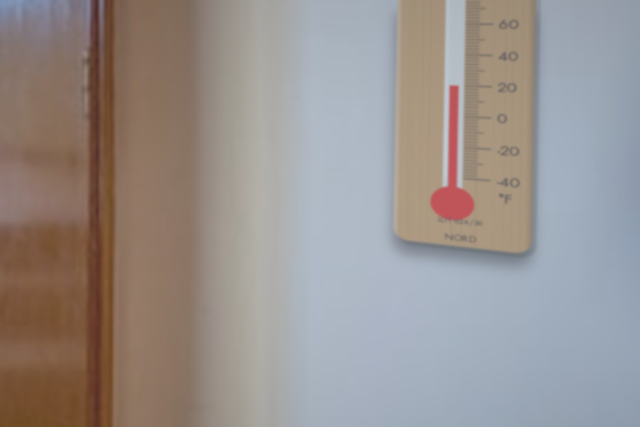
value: **20** °F
